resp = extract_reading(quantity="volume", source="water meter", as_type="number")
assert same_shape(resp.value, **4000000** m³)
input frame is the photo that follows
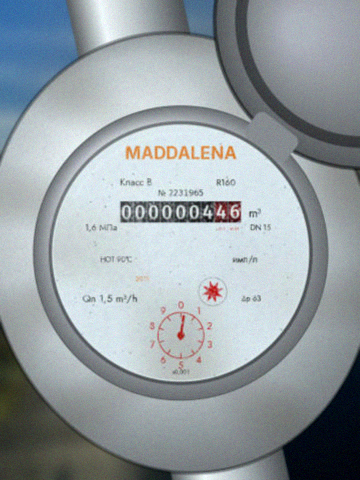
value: **4.460** m³
